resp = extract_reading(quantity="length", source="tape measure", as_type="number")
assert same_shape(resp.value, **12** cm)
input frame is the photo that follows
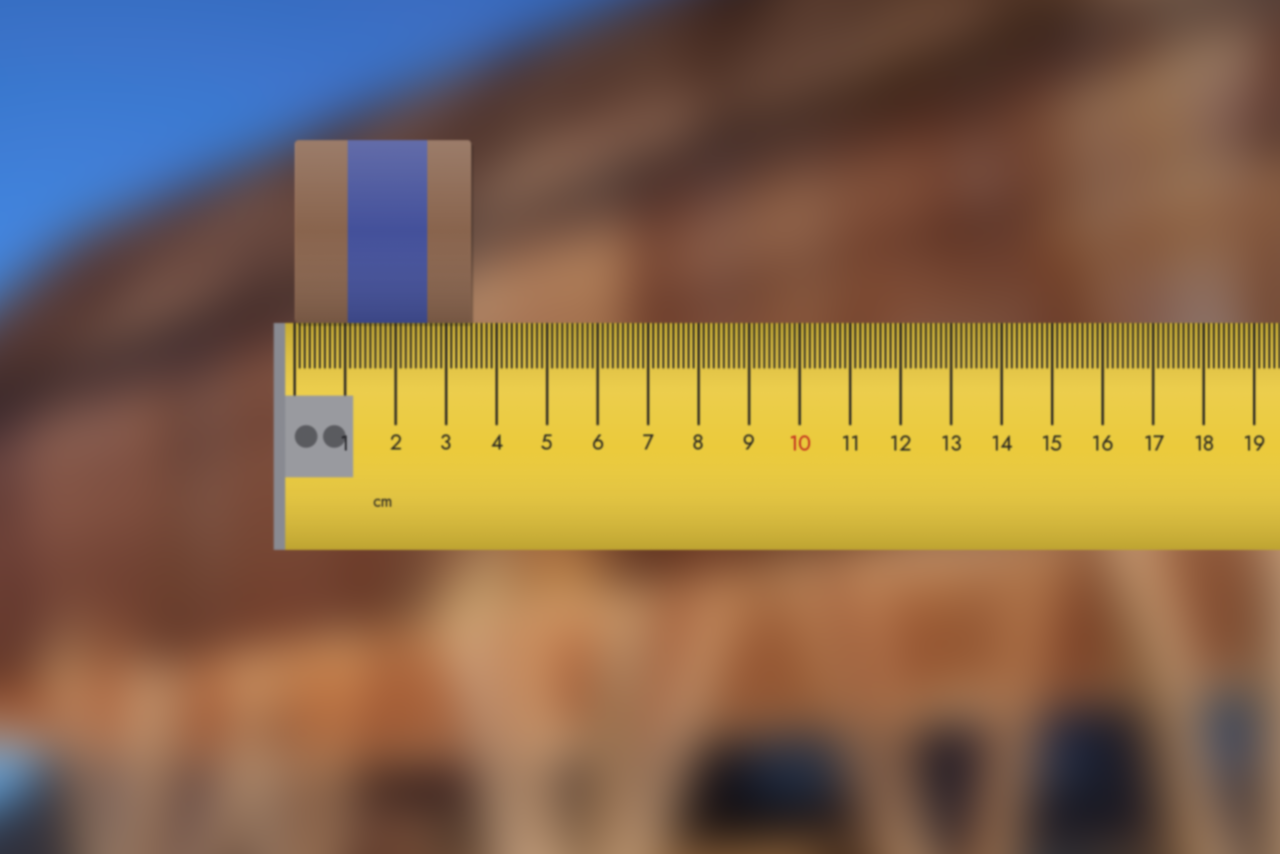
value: **3.5** cm
